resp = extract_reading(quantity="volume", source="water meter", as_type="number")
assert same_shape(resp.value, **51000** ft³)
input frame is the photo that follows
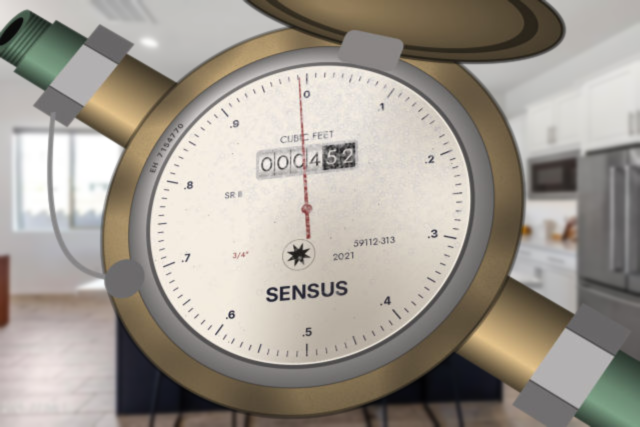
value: **451.99** ft³
